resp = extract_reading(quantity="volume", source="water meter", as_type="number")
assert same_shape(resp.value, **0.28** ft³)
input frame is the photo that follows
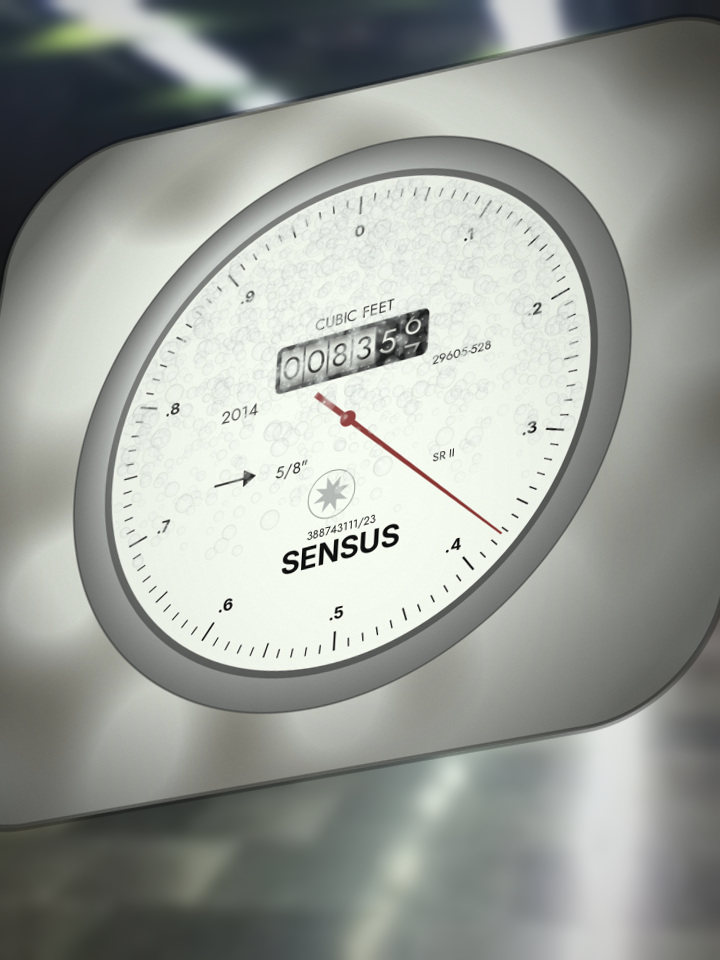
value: **8356.37** ft³
